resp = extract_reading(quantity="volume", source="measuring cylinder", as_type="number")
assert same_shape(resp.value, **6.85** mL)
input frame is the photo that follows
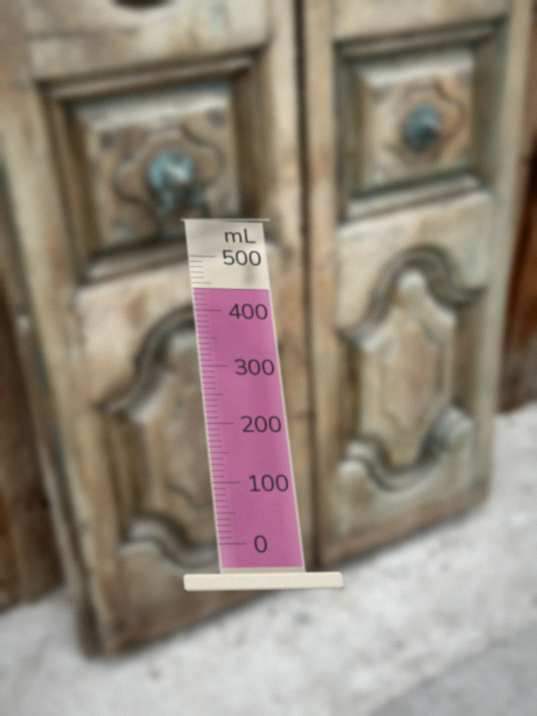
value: **440** mL
